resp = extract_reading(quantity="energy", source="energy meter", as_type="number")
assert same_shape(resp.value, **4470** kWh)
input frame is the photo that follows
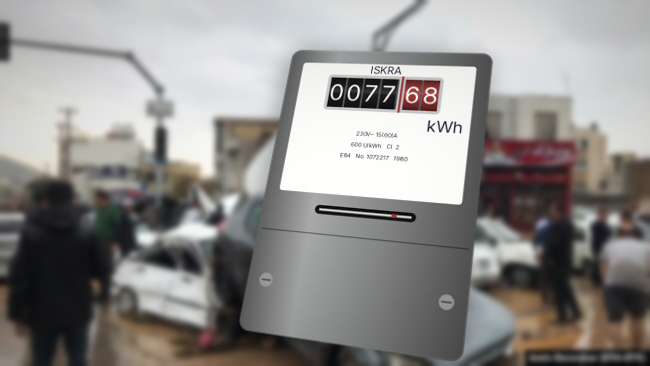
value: **77.68** kWh
